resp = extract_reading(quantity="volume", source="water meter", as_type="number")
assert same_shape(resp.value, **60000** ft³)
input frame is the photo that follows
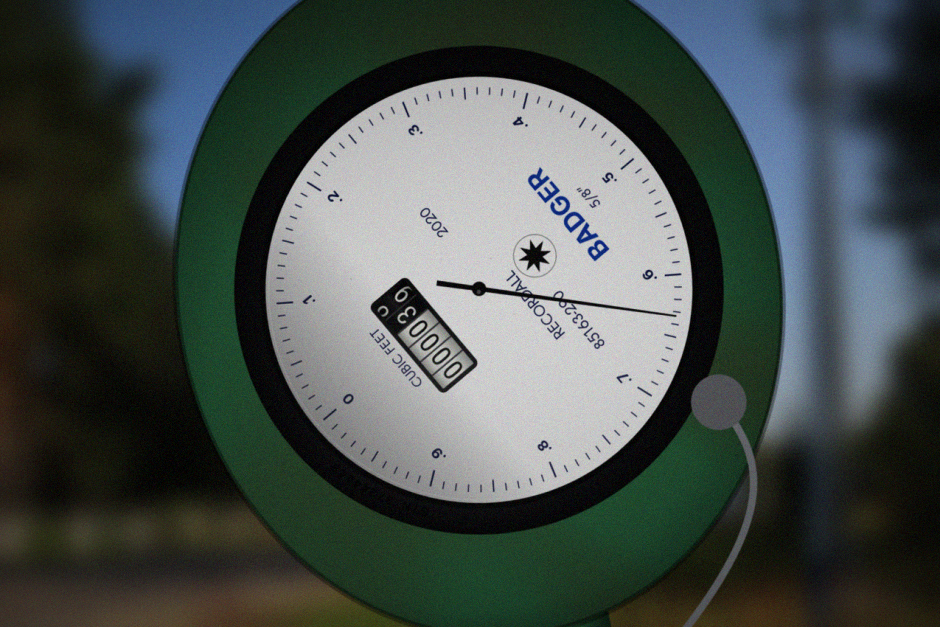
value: **38.63** ft³
